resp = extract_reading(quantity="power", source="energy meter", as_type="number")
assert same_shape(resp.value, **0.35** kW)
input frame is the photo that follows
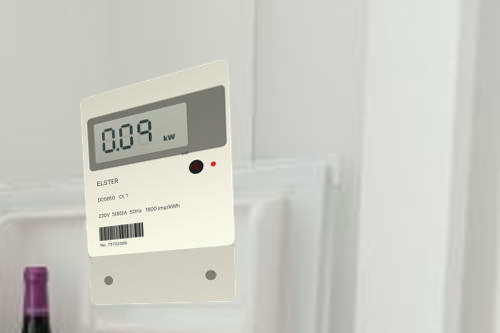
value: **0.09** kW
